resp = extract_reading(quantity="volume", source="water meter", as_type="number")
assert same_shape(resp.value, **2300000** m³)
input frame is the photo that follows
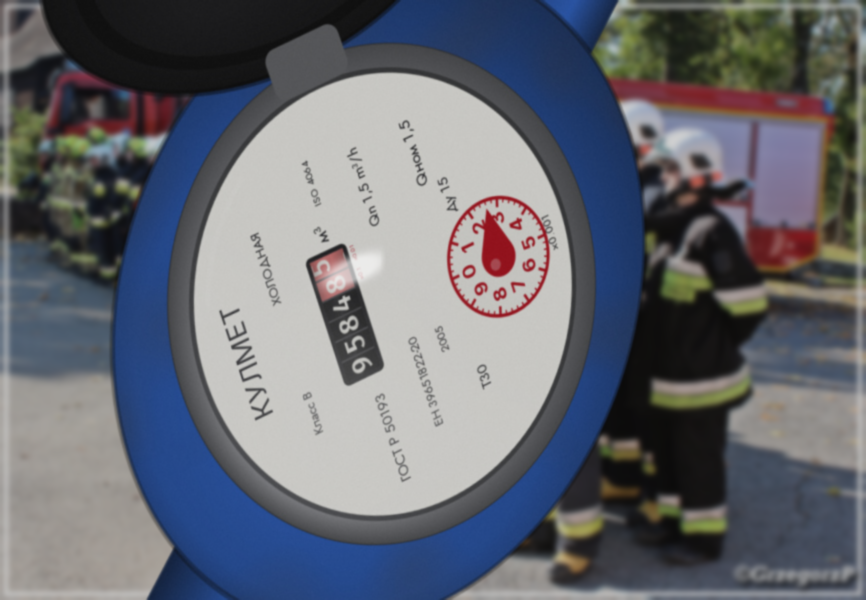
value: **9584.852** m³
